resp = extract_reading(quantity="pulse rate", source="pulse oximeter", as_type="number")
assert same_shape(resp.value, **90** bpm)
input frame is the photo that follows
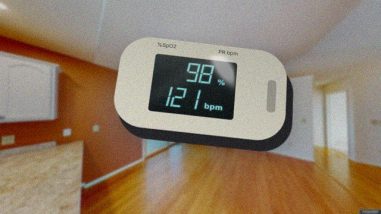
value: **121** bpm
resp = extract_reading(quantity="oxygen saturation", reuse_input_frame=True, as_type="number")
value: **98** %
